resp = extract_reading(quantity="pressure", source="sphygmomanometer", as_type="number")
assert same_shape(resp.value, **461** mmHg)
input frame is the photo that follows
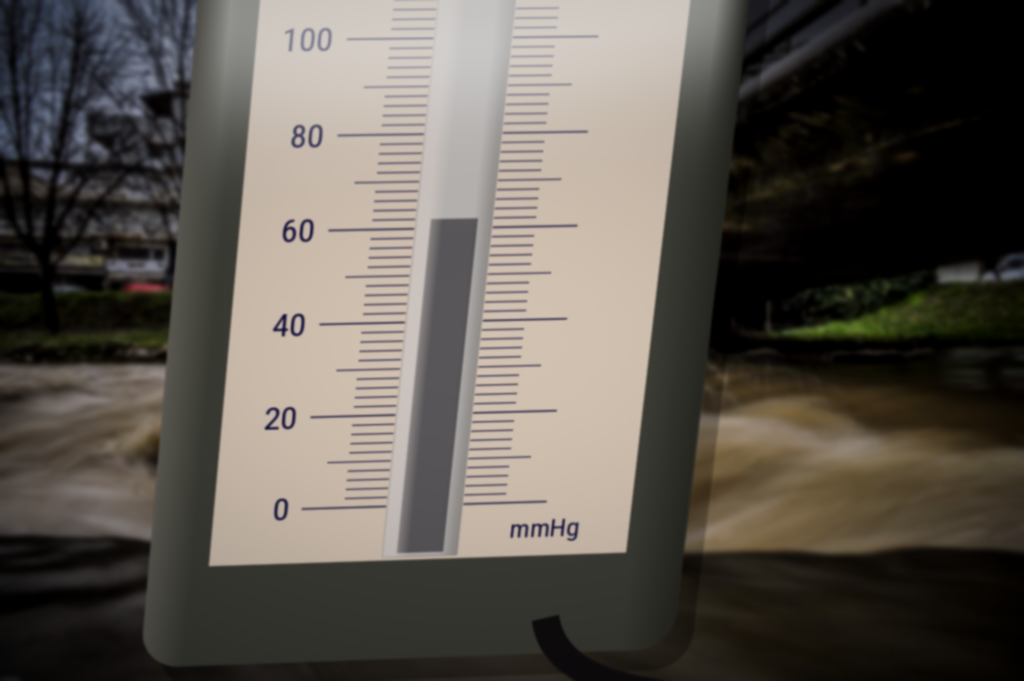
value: **62** mmHg
